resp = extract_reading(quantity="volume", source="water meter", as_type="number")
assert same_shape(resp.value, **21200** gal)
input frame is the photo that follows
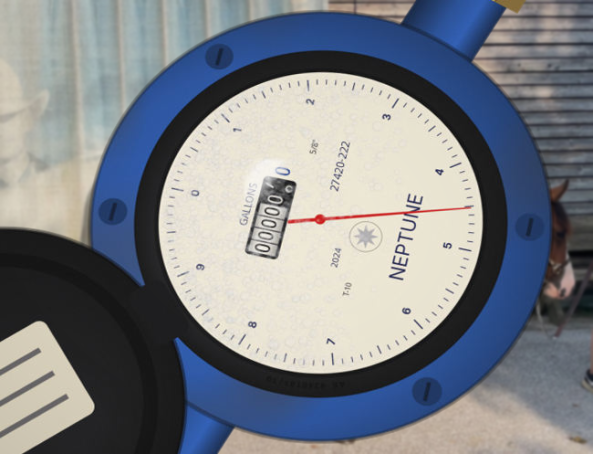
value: **74.5** gal
